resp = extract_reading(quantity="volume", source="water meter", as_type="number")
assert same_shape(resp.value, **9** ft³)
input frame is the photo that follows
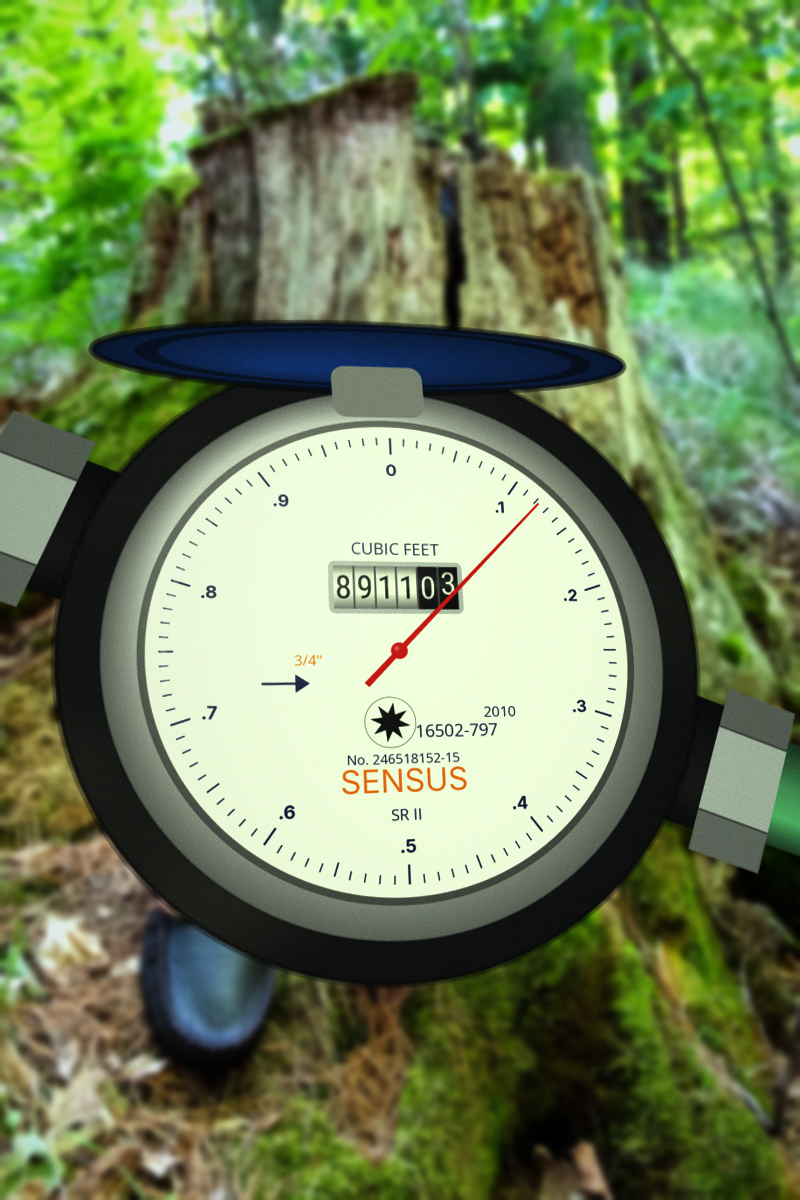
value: **891103.12** ft³
